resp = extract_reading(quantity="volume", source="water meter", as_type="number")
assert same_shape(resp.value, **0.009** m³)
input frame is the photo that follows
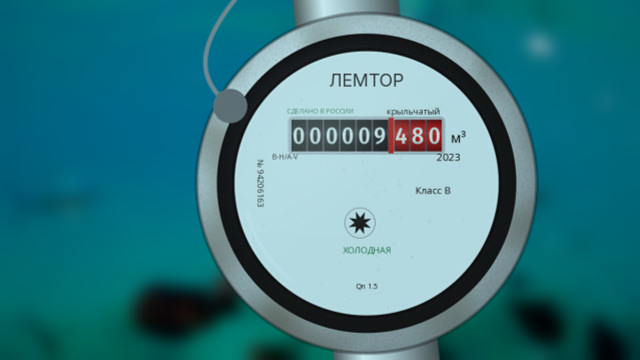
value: **9.480** m³
